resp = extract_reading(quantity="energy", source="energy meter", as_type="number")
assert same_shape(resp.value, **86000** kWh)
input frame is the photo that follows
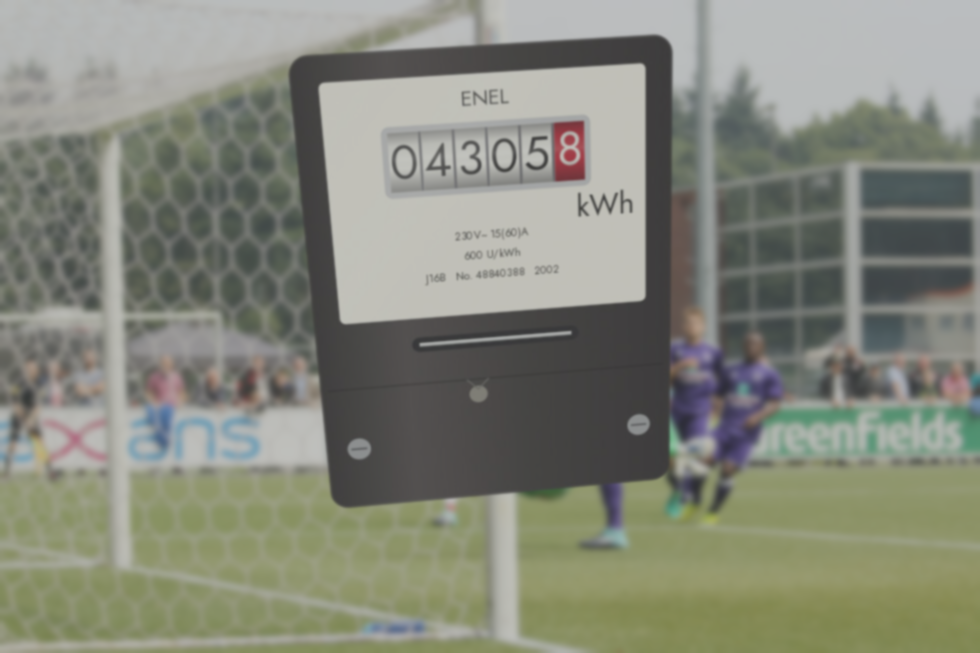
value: **4305.8** kWh
